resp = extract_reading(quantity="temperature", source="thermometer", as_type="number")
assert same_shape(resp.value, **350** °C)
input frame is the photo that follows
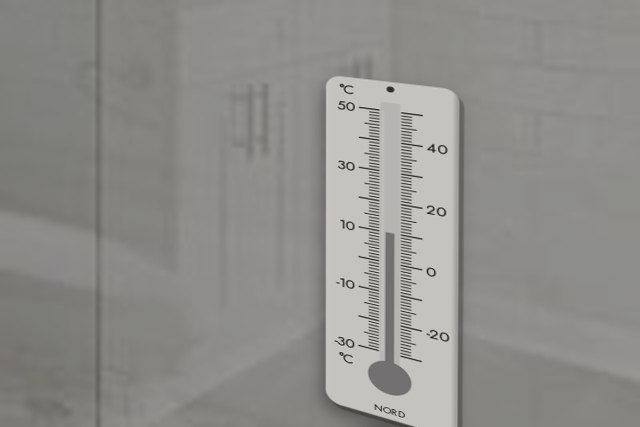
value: **10** °C
